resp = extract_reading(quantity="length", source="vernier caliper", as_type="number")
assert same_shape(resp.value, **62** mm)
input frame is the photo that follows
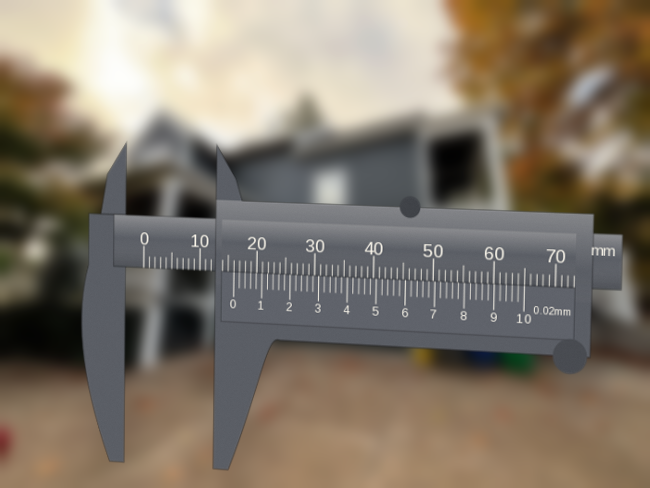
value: **16.0** mm
